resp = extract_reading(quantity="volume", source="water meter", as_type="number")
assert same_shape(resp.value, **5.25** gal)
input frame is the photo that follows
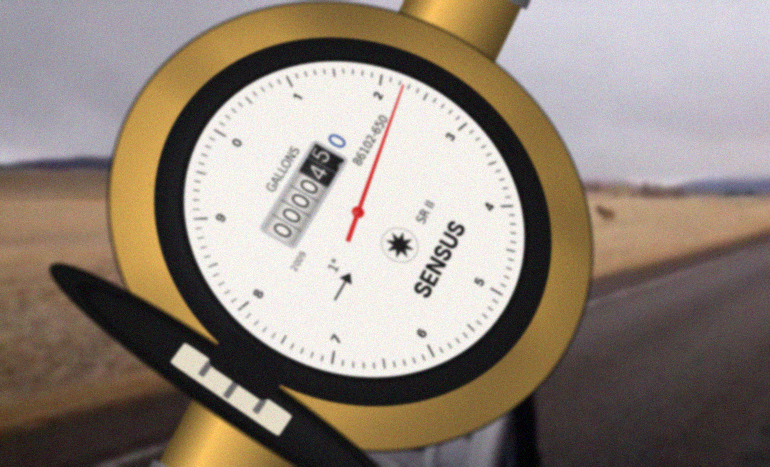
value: **452.2** gal
